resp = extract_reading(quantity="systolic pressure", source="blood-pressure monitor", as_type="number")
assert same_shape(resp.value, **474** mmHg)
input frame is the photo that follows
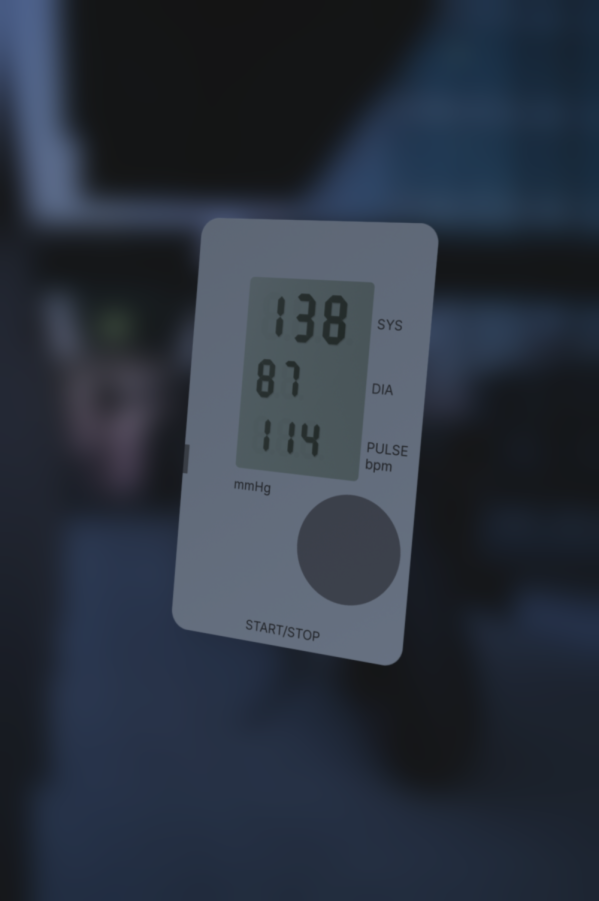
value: **138** mmHg
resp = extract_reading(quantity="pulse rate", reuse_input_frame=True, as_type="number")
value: **114** bpm
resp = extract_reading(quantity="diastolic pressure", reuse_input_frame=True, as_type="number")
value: **87** mmHg
